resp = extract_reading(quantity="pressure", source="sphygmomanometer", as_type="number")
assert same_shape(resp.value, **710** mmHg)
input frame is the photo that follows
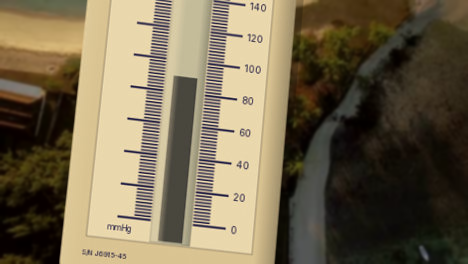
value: **90** mmHg
